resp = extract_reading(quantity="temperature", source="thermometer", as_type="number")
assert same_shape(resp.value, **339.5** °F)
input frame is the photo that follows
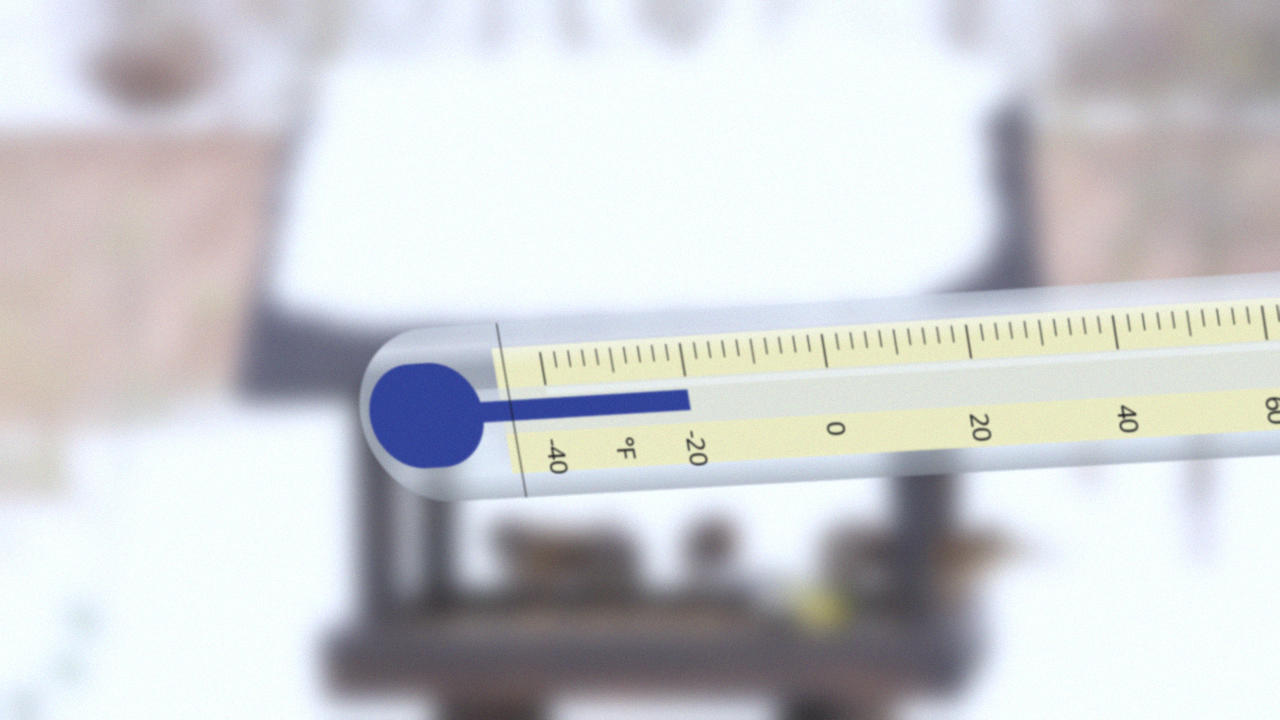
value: **-20** °F
